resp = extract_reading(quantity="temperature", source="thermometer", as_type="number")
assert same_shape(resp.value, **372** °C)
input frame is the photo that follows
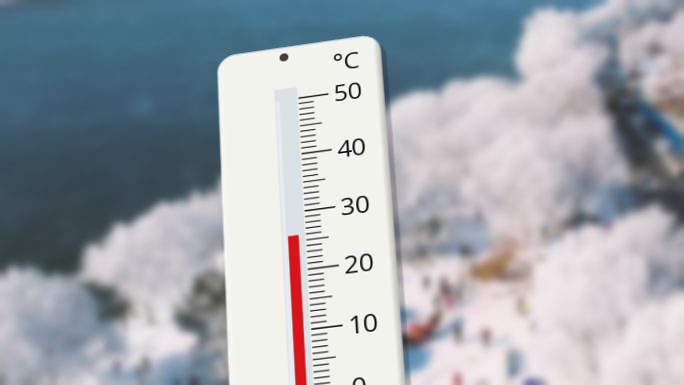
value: **26** °C
